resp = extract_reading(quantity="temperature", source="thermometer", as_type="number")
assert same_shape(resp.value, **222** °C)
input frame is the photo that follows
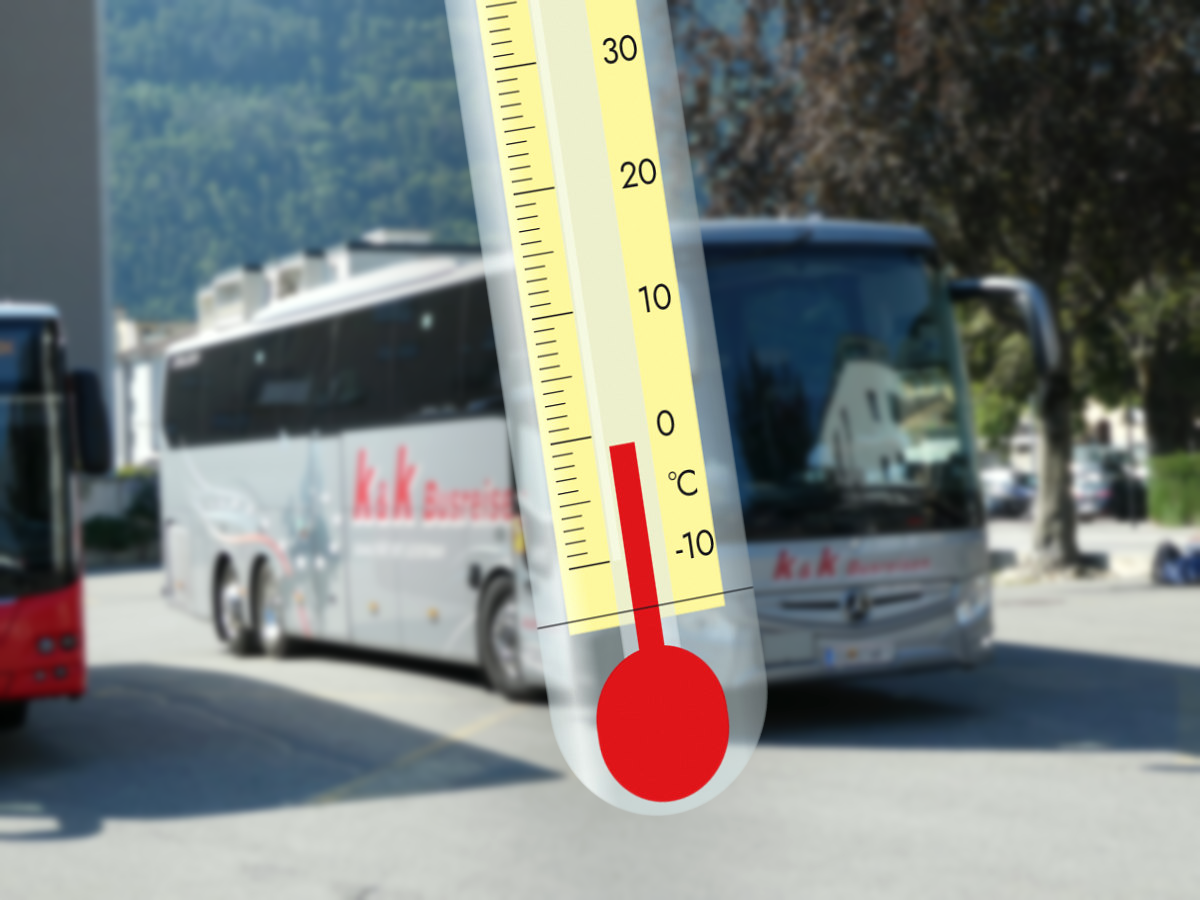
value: **-1** °C
